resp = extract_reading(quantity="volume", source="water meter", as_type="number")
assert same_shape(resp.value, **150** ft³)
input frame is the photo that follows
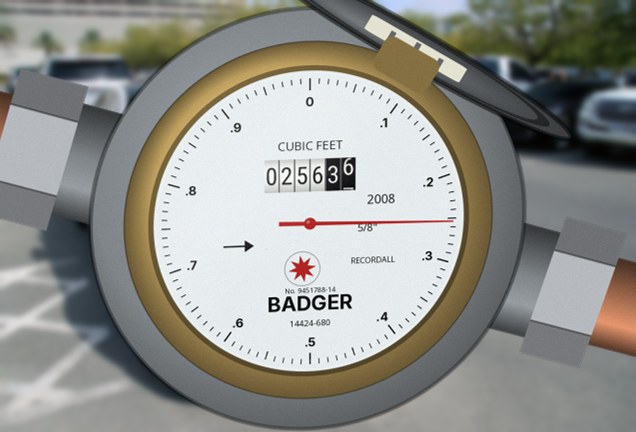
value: **25636.25** ft³
